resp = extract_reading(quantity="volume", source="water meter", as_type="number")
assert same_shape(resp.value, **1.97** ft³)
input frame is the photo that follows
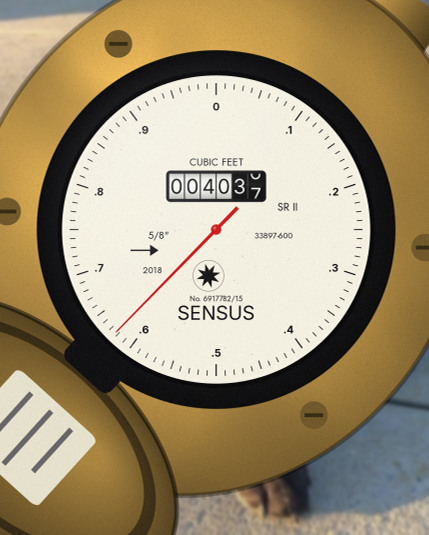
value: **4036.62** ft³
